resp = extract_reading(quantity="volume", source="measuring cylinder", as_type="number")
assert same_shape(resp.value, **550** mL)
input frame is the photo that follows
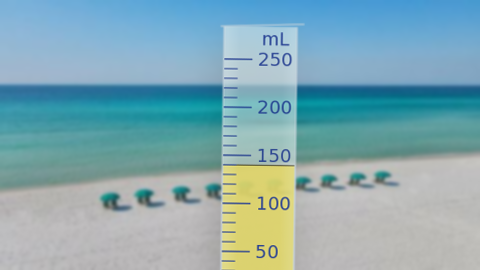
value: **140** mL
